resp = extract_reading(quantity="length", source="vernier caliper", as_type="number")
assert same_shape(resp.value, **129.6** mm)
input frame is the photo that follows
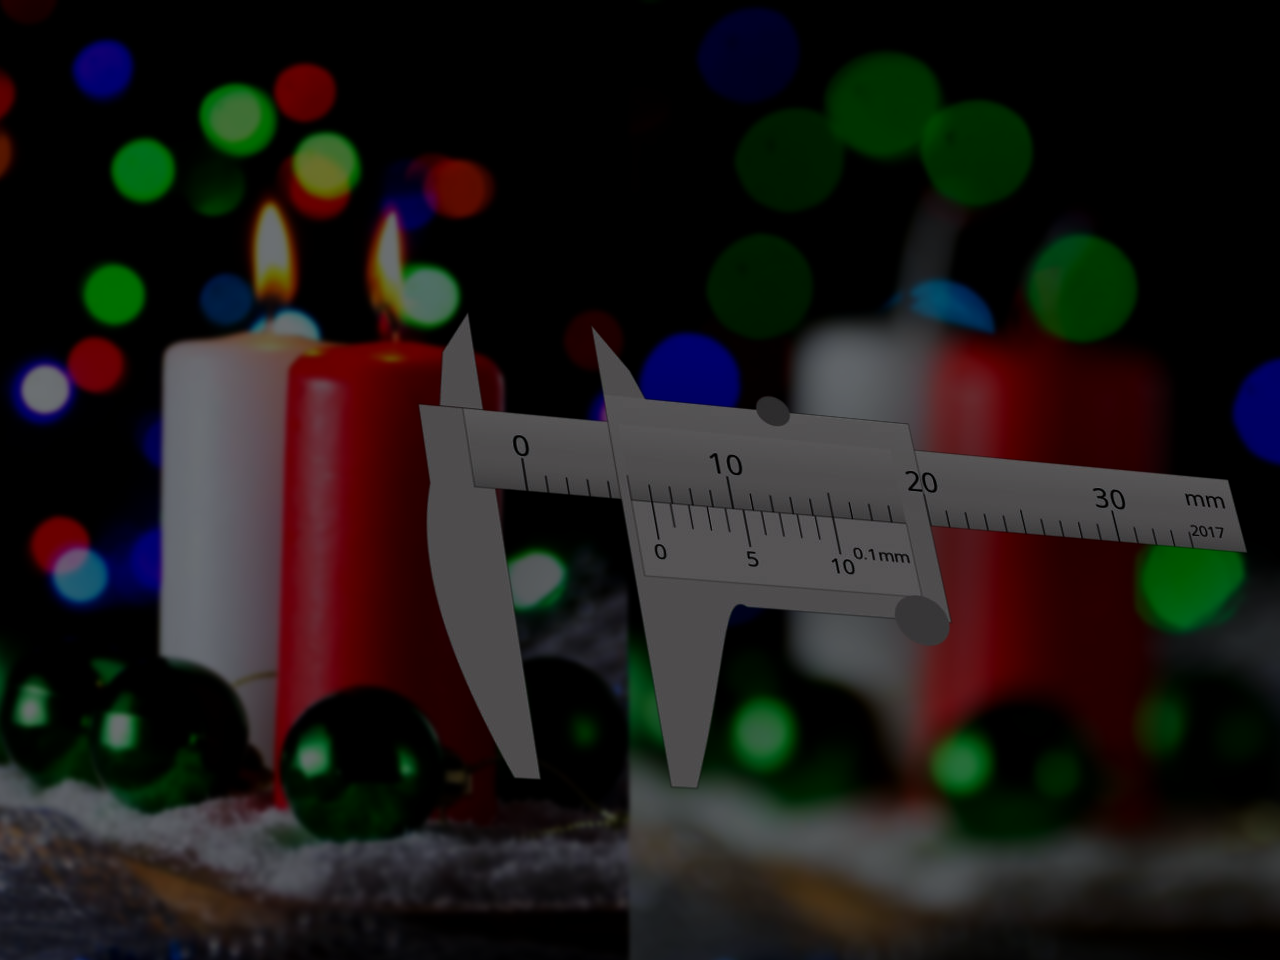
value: **6.0** mm
